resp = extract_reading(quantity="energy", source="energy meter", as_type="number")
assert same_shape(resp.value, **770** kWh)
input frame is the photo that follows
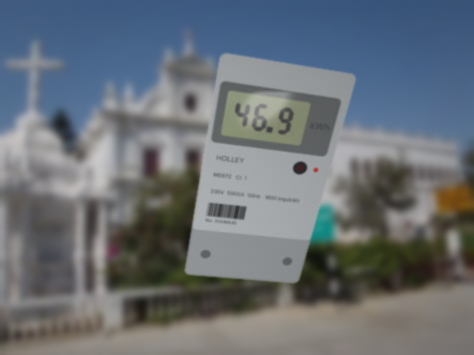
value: **46.9** kWh
